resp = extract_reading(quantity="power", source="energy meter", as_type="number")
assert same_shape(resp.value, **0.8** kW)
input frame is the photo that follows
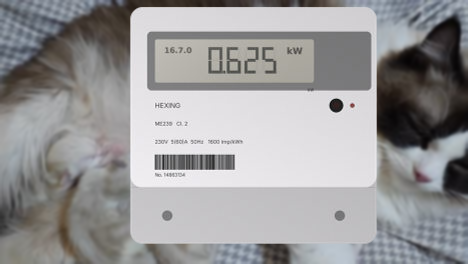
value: **0.625** kW
